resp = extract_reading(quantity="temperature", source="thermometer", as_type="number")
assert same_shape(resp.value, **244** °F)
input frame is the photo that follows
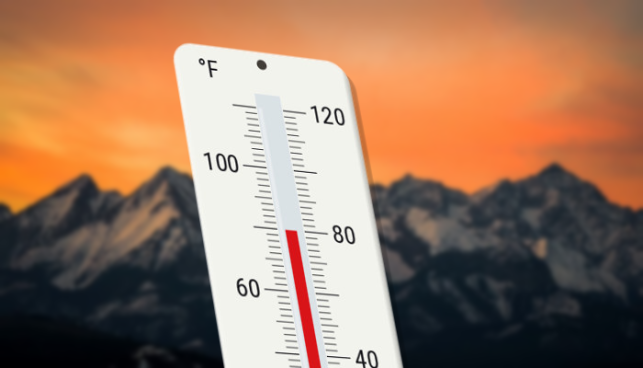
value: **80** °F
